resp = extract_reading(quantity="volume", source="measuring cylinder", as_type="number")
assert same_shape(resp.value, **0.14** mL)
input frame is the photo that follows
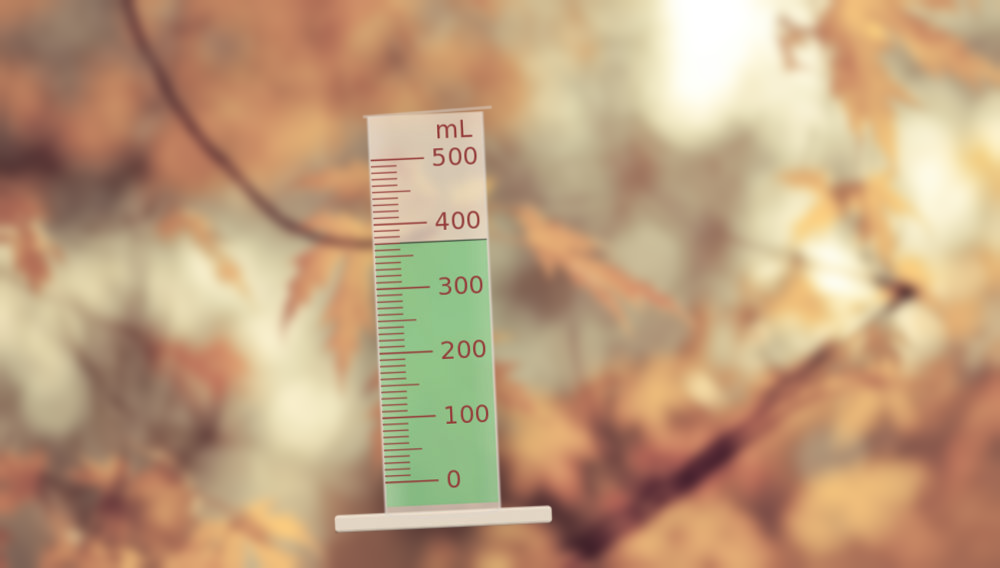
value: **370** mL
